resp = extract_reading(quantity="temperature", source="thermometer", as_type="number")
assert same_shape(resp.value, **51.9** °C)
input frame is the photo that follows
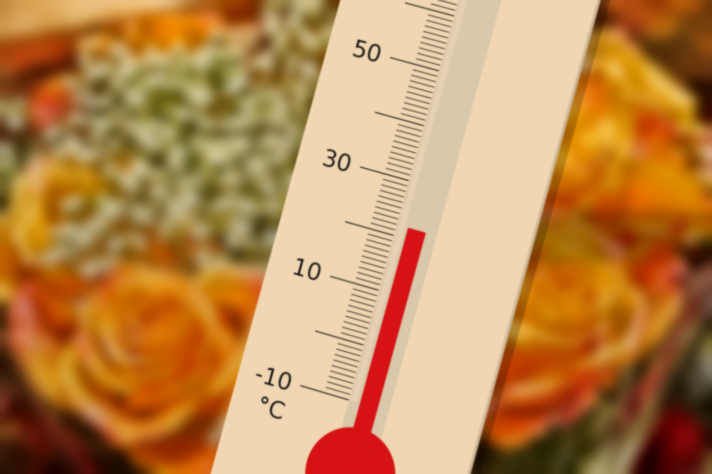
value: **22** °C
